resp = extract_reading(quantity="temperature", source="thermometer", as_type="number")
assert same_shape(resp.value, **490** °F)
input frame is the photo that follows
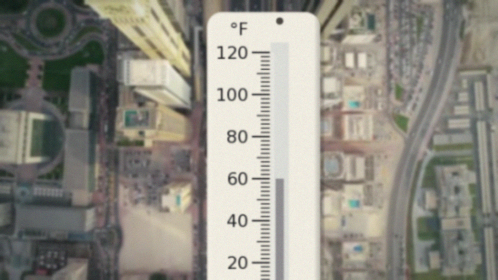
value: **60** °F
